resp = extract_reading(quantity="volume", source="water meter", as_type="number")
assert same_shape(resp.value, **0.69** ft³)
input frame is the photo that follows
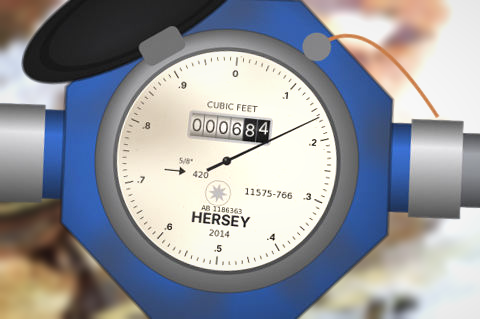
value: **684.16** ft³
